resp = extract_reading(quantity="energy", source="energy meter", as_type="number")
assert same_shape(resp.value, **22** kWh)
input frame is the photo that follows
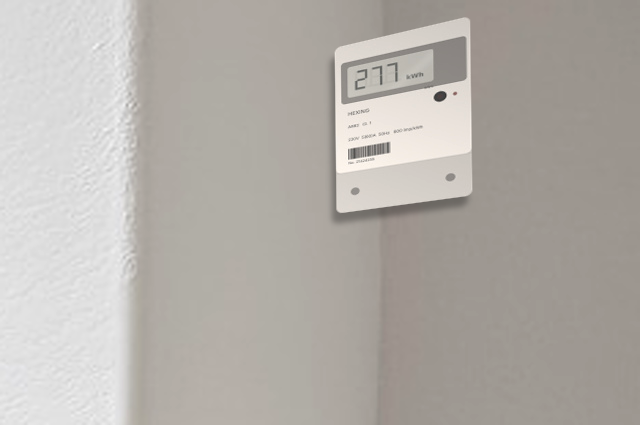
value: **277** kWh
